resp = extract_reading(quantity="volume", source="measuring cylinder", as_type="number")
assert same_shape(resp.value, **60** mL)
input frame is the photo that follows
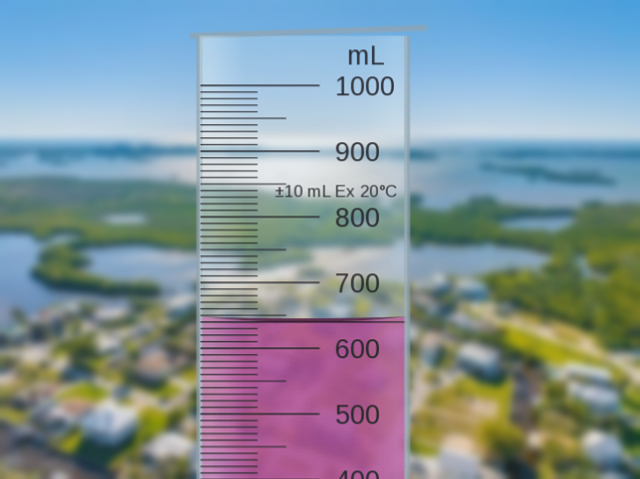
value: **640** mL
